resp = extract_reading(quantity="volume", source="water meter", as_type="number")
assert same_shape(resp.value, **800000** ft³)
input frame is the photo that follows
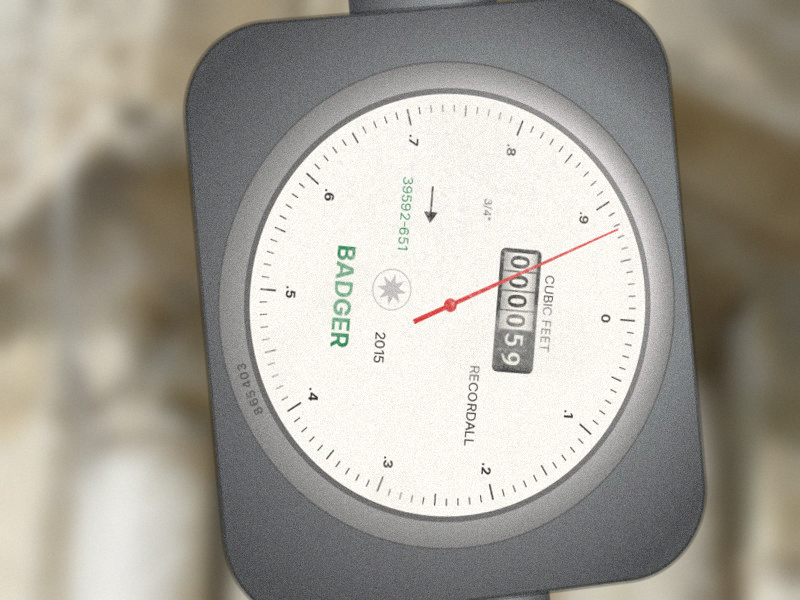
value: **58.92** ft³
